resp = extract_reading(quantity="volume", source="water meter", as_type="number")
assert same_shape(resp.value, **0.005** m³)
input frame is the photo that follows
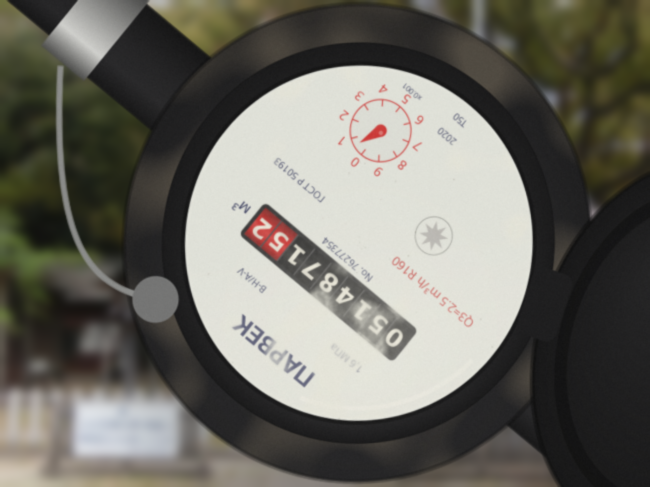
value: **514871.520** m³
